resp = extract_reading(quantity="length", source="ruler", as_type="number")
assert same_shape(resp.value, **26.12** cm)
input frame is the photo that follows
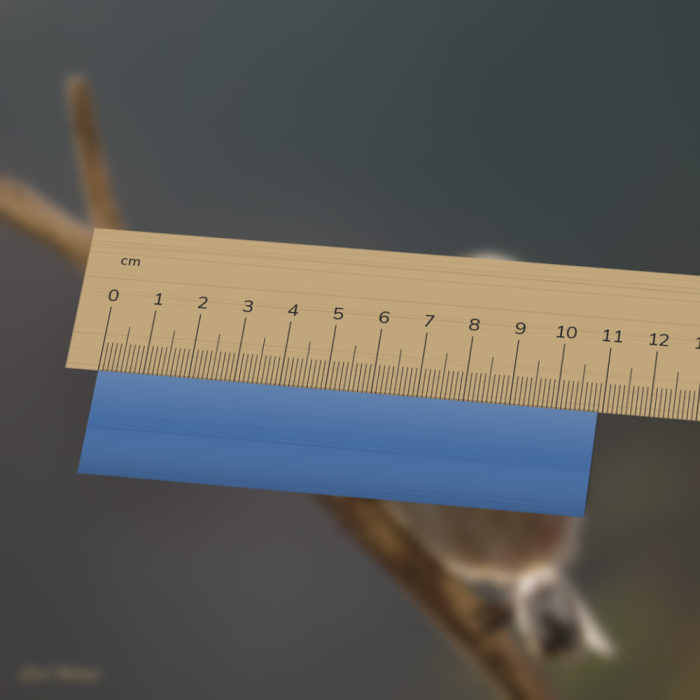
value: **10.9** cm
